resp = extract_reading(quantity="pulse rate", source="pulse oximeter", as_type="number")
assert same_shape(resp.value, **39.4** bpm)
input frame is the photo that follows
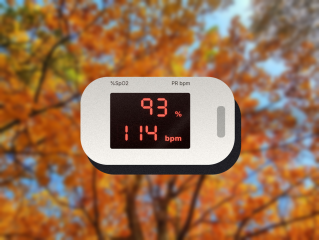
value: **114** bpm
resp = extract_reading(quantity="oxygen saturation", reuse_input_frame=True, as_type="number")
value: **93** %
